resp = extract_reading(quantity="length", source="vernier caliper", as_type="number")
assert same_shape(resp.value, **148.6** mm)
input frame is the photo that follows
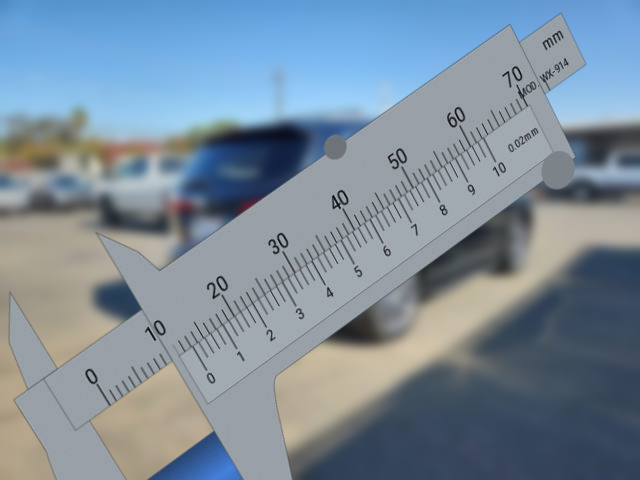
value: **13.2** mm
